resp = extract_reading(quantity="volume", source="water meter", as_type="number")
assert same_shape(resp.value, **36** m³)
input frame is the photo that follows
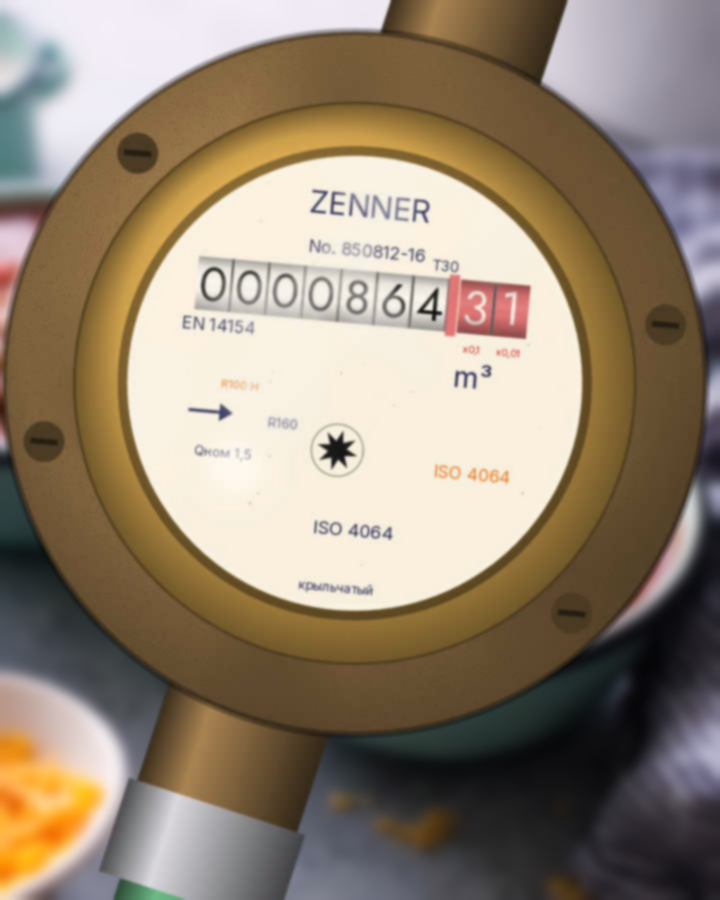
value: **864.31** m³
